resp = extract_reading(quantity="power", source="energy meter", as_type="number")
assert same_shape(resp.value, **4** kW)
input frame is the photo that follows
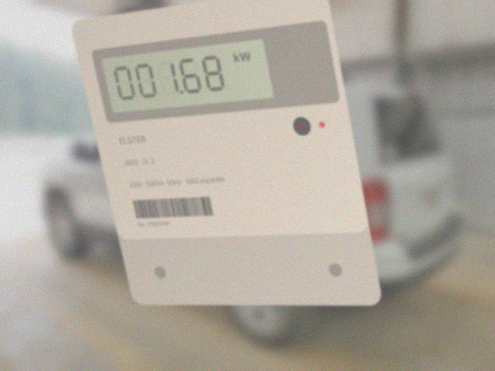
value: **1.68** kW
